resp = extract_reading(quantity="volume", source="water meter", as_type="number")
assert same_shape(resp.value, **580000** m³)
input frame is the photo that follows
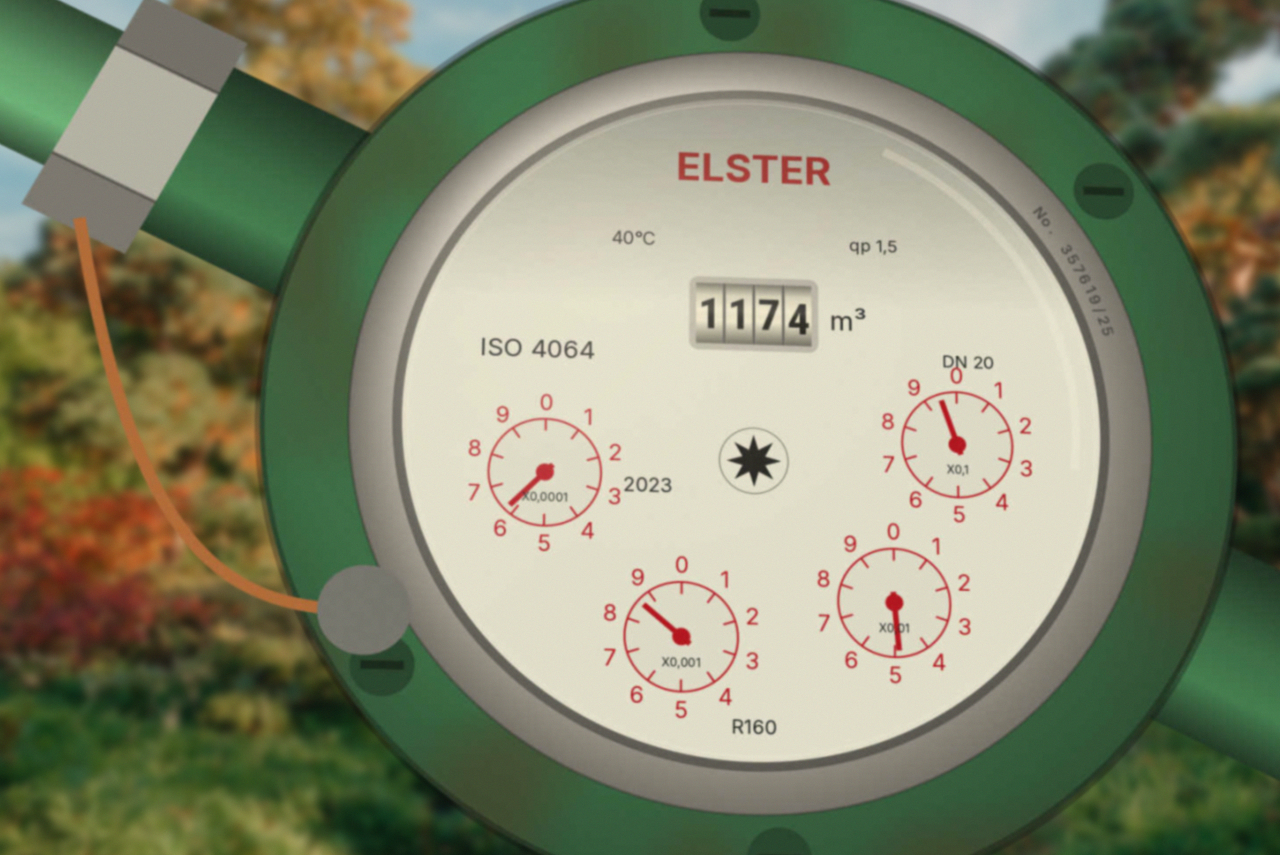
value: **1173.9486** m³
